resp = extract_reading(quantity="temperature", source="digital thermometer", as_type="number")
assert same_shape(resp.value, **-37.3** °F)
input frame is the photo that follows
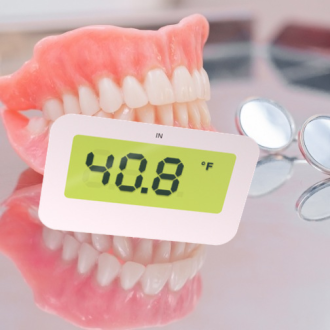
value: **40.8** °F
